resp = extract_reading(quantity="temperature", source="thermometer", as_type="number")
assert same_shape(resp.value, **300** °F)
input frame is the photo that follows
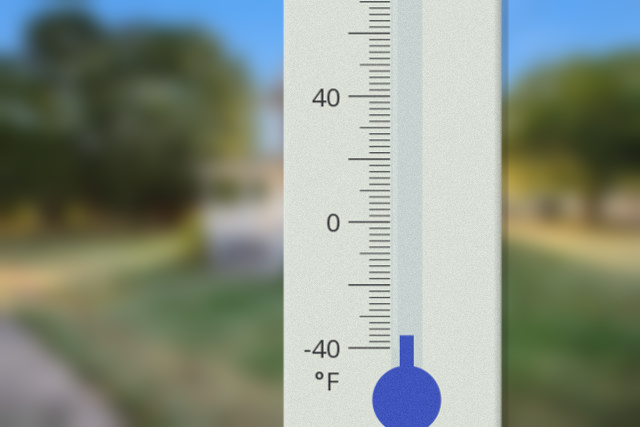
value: **-36** °F
